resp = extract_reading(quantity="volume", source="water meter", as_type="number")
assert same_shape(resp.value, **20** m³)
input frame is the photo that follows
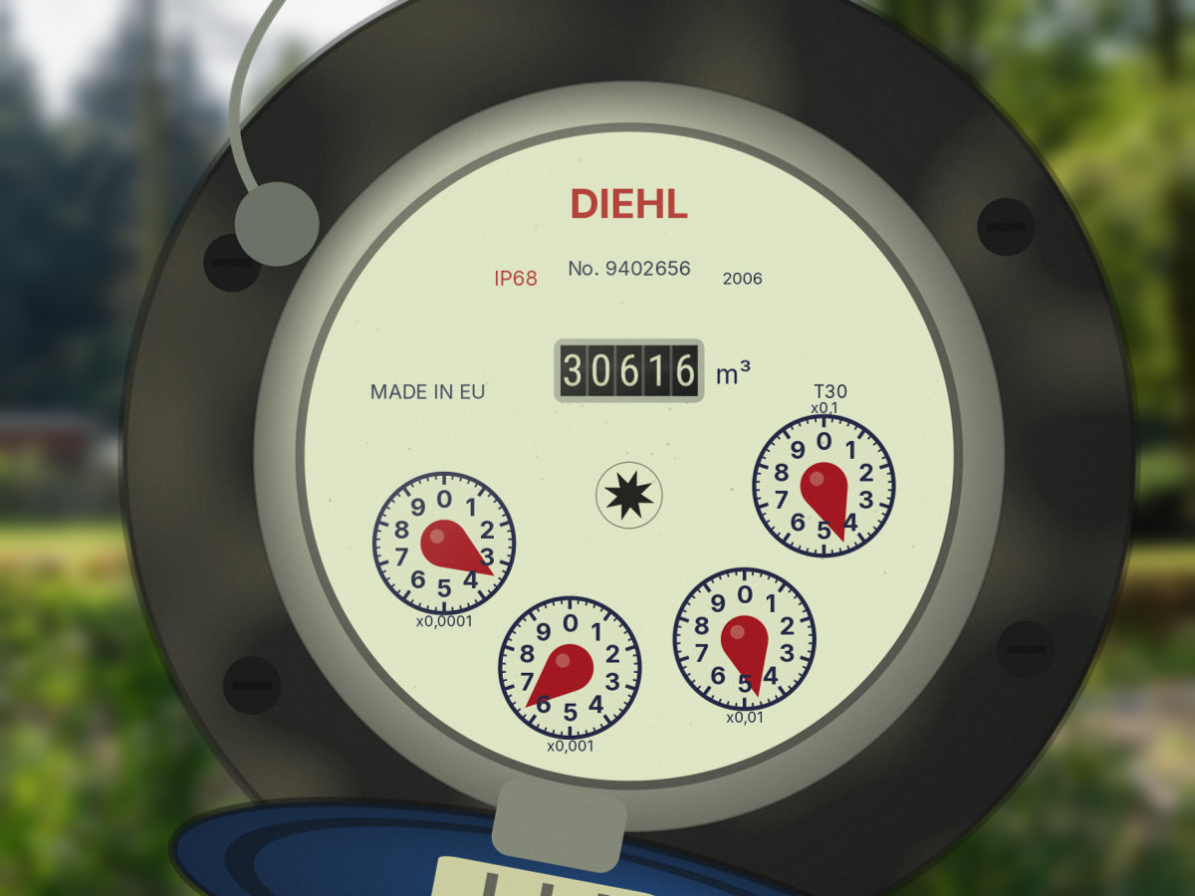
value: **30616.4463** m³
